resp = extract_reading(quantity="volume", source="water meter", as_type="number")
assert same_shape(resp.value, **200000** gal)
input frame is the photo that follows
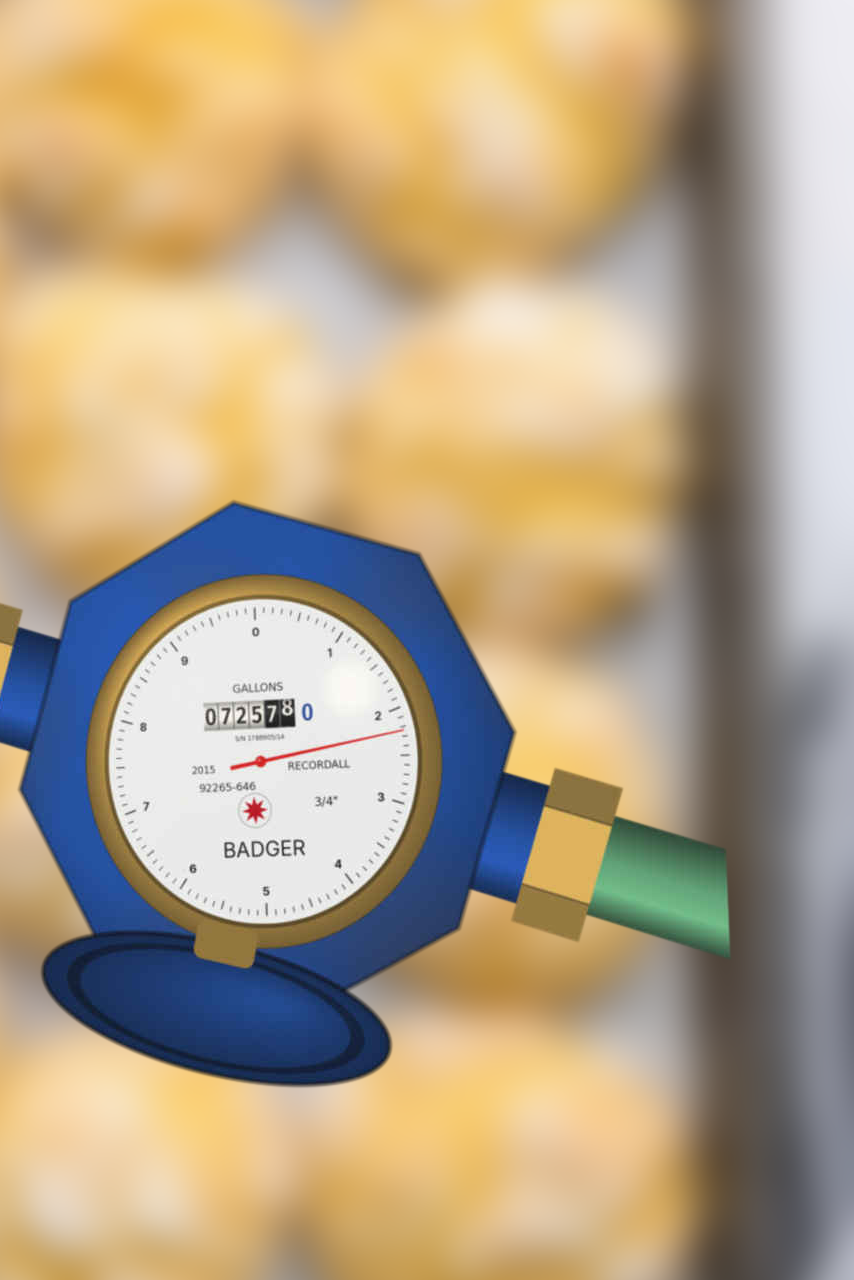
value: **725782.2** gal
